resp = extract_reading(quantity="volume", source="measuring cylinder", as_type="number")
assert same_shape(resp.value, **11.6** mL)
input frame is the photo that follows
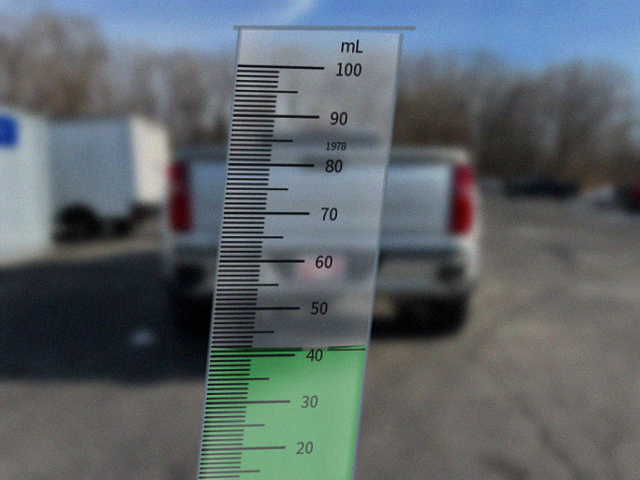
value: **41** mL
